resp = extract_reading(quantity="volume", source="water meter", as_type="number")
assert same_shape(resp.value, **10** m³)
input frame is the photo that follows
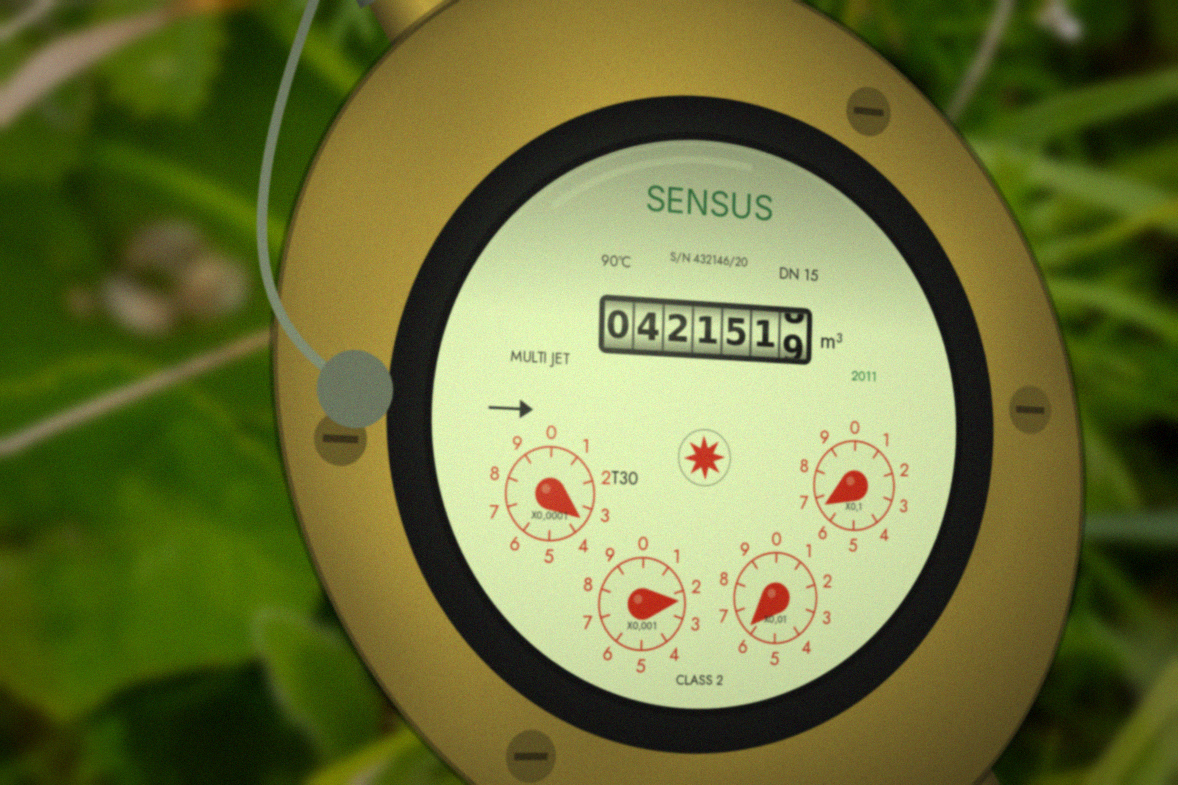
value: **421518.6623** m³
